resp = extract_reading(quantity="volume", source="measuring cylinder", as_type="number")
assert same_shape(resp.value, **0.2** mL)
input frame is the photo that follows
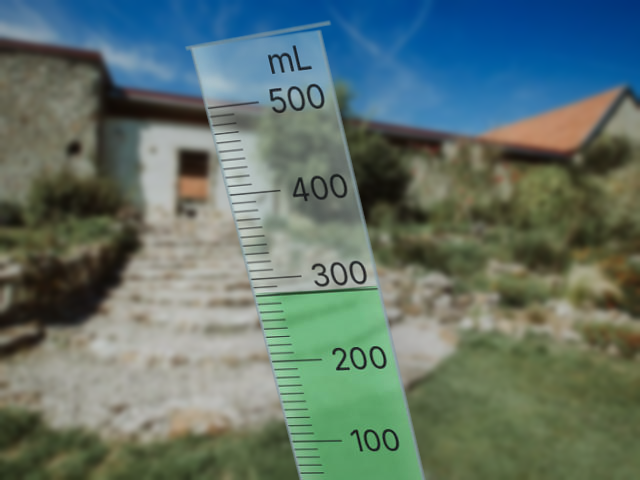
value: **280** mL
